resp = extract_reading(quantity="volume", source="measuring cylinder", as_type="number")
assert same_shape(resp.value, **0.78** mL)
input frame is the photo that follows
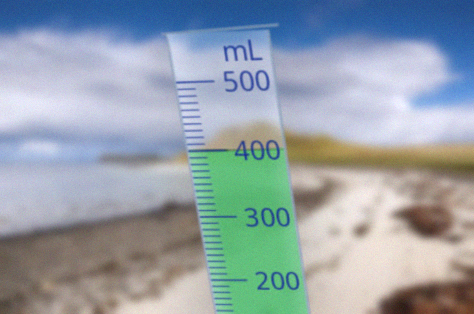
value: **400** mL
